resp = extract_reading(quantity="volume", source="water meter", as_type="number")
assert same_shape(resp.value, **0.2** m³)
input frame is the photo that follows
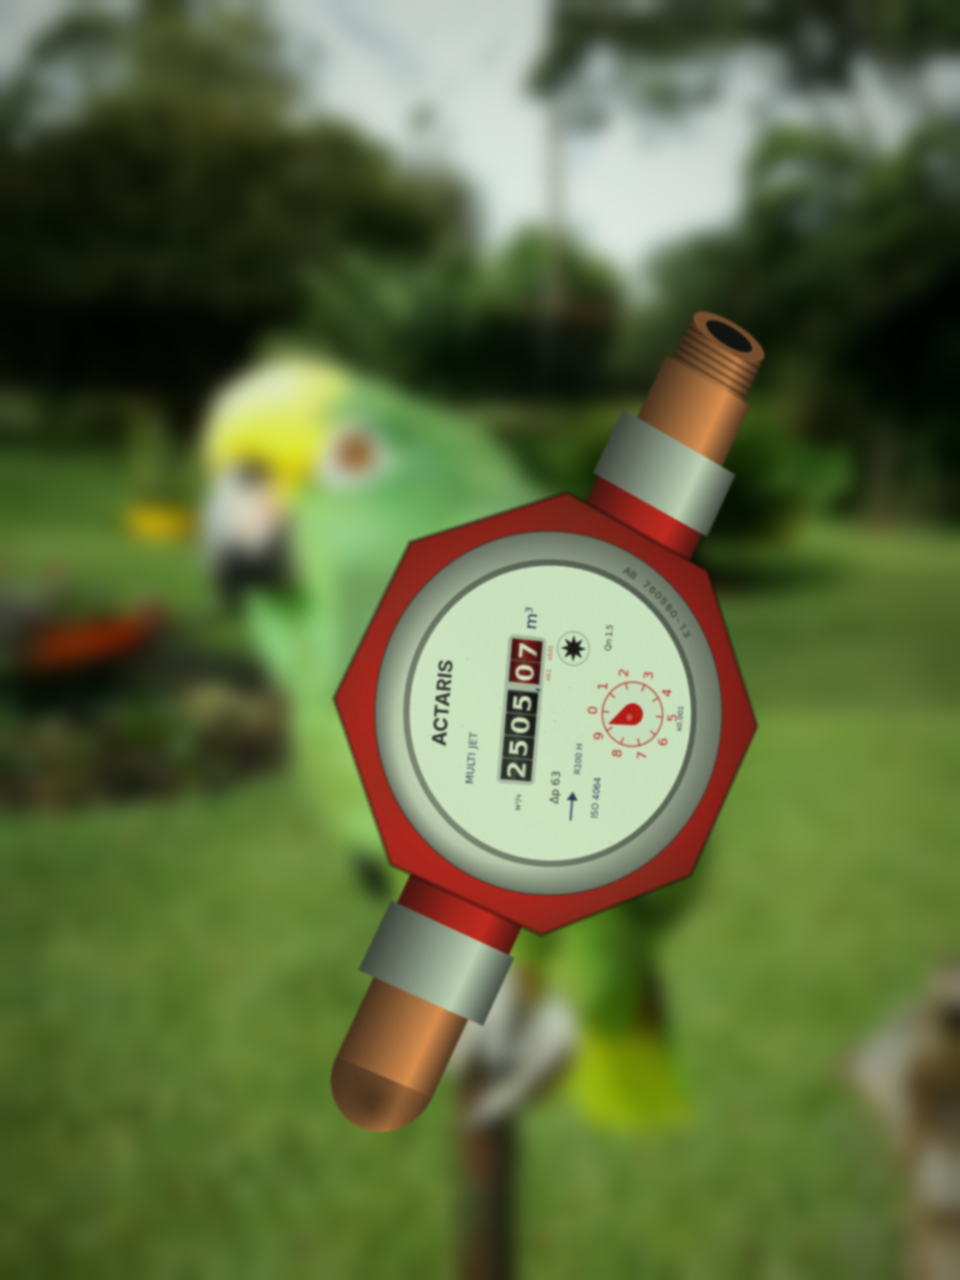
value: **2505.069** m³
